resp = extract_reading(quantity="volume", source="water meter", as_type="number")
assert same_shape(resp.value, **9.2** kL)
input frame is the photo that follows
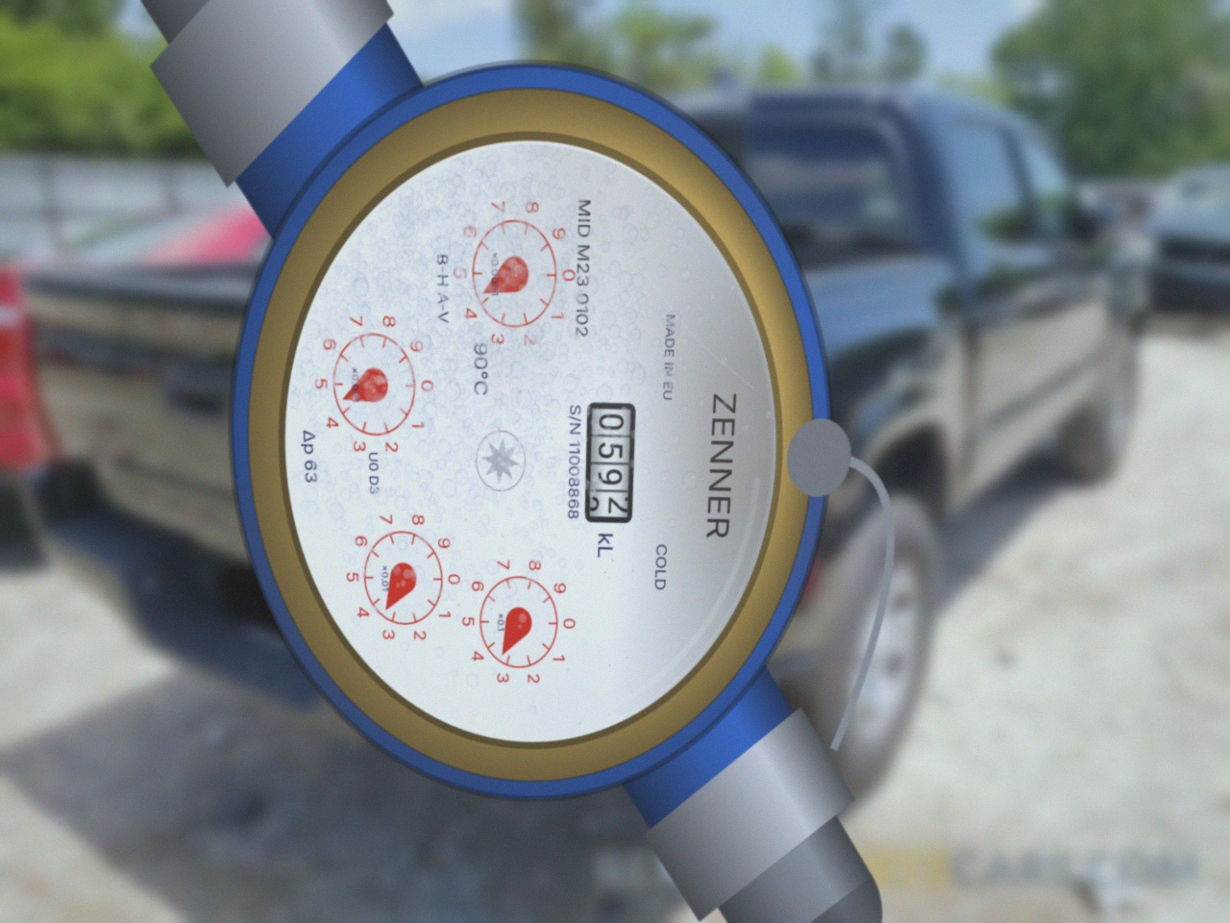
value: **592.3344** kL
